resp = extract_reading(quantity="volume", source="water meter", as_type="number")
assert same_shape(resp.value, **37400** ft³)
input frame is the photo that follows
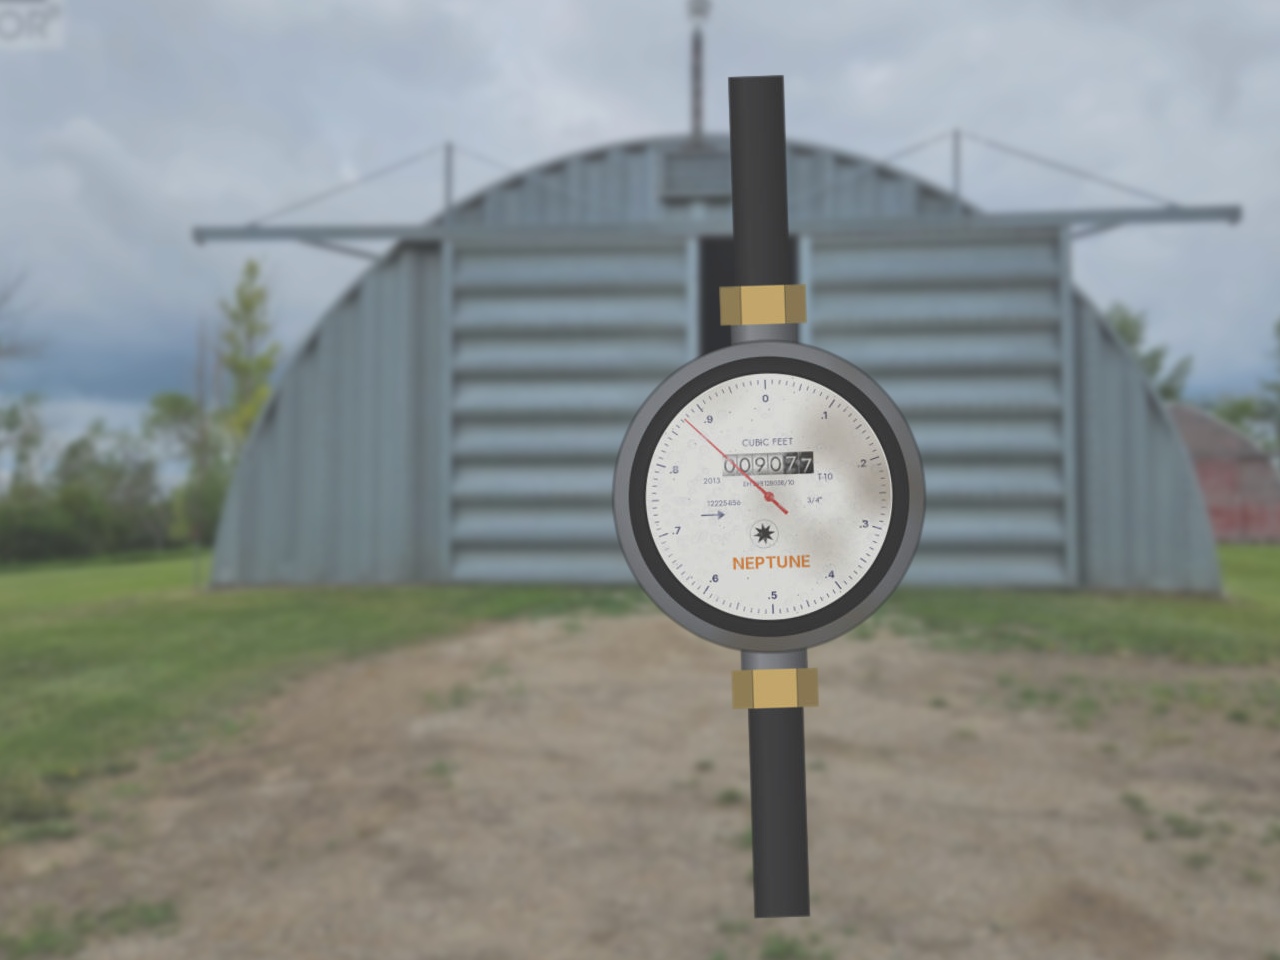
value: **9076.87** ft³
